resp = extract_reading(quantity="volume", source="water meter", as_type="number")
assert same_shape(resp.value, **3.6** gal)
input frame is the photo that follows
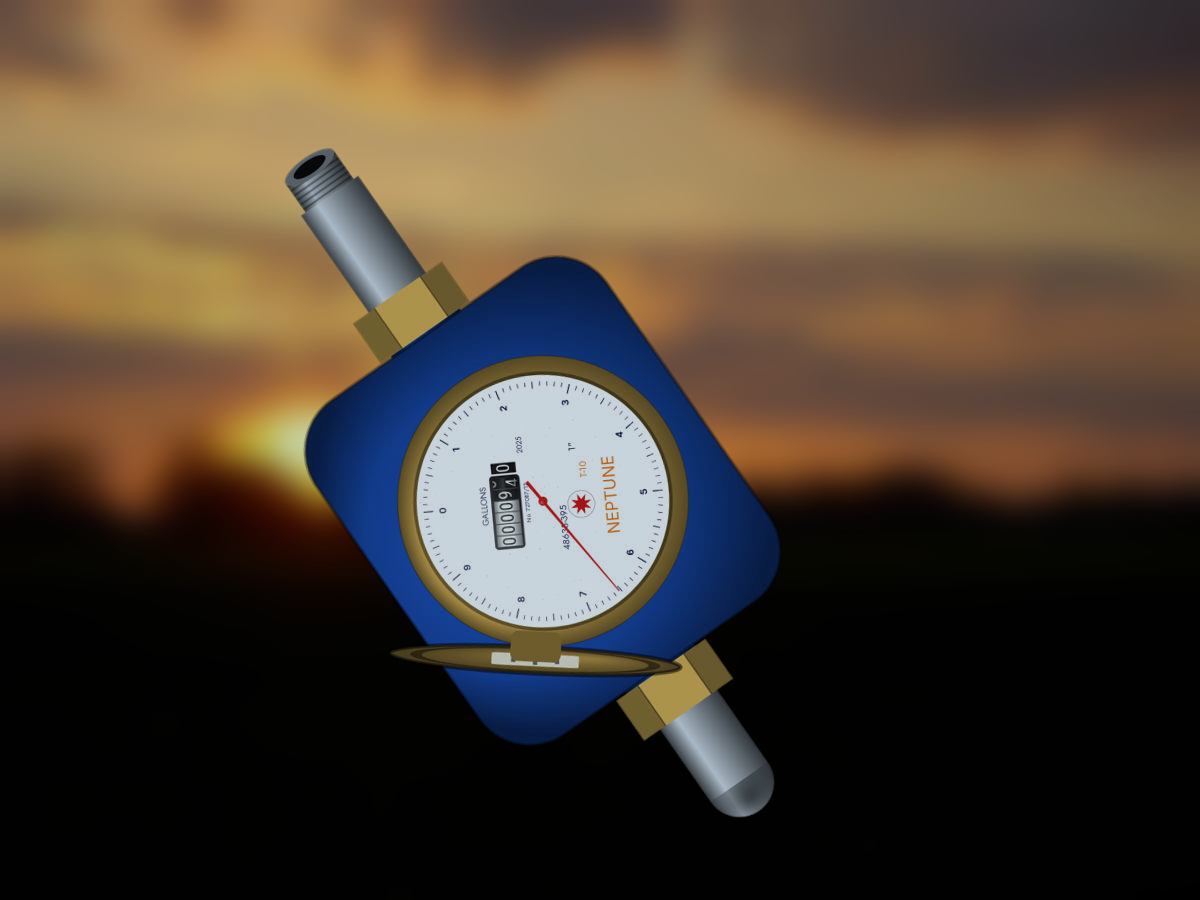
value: **936.5** gal
